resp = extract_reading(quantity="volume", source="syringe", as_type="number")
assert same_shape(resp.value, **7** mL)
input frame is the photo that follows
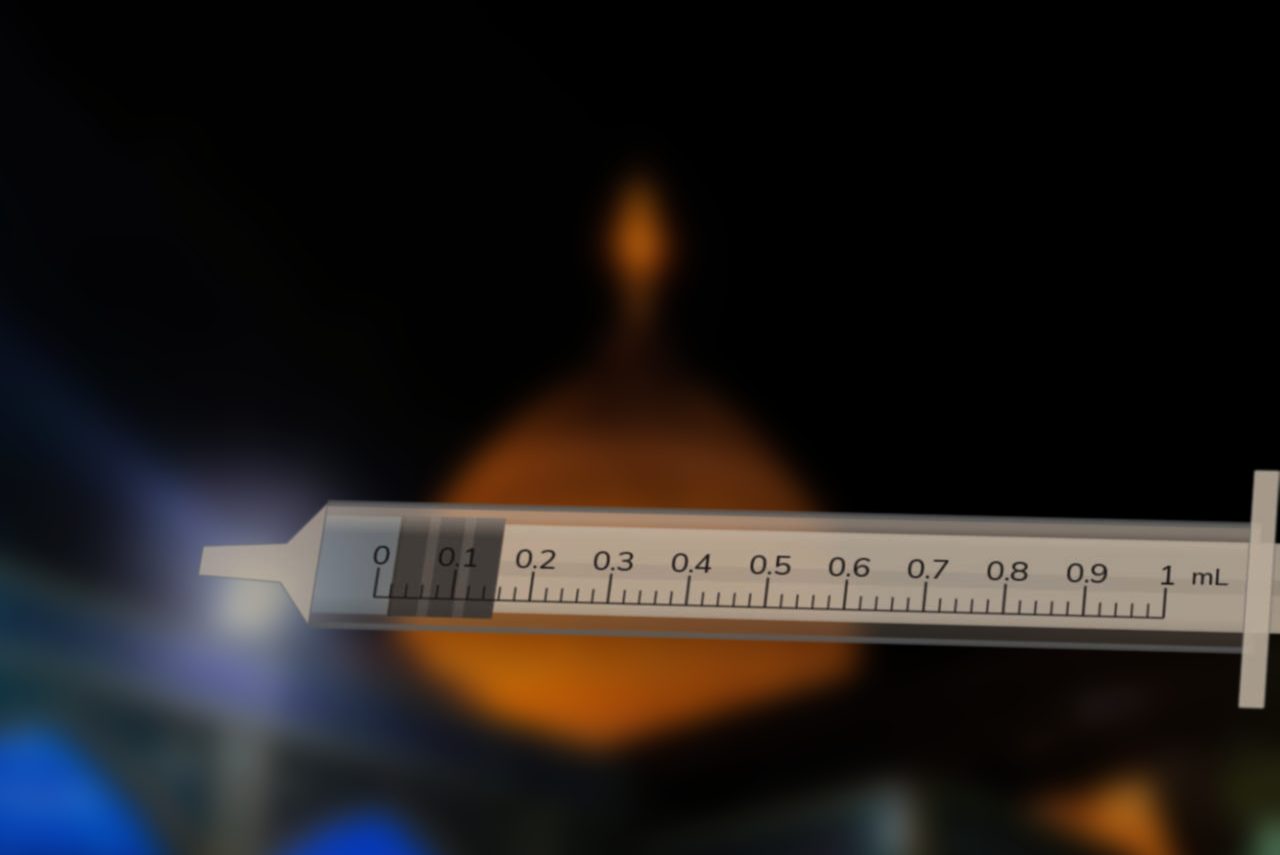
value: **0.02** mL
